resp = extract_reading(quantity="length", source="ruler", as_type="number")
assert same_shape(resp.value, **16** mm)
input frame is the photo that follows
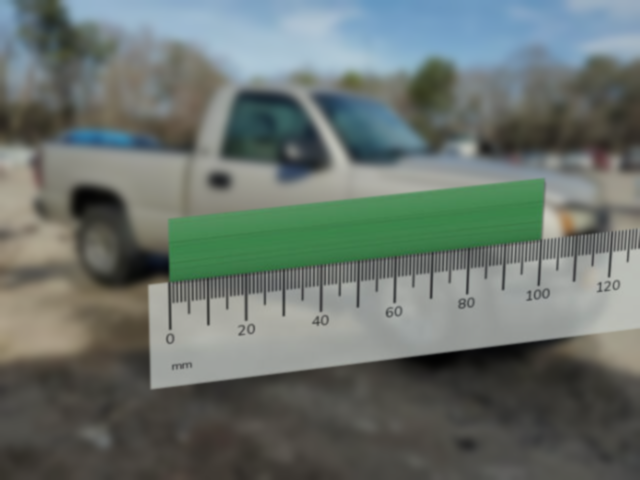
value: **100** mm
